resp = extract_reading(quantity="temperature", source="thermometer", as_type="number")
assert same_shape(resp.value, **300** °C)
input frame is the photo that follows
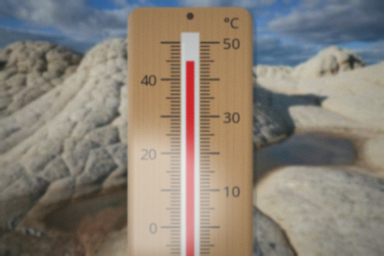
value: **45** °C
